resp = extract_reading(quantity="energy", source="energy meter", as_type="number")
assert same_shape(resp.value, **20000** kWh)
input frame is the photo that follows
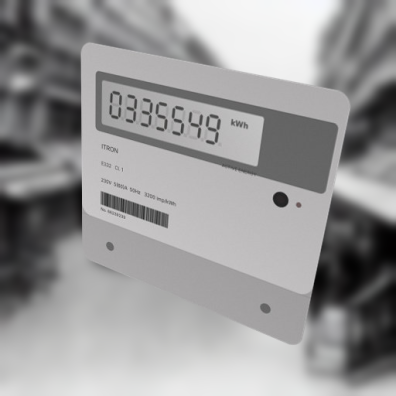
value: **335549** kWh
